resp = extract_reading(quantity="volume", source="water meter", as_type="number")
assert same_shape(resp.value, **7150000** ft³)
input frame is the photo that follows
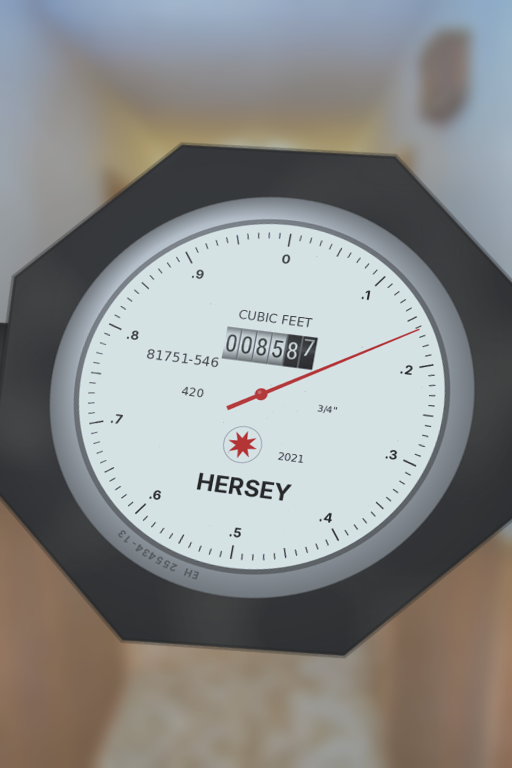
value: **8587.16** ft³
